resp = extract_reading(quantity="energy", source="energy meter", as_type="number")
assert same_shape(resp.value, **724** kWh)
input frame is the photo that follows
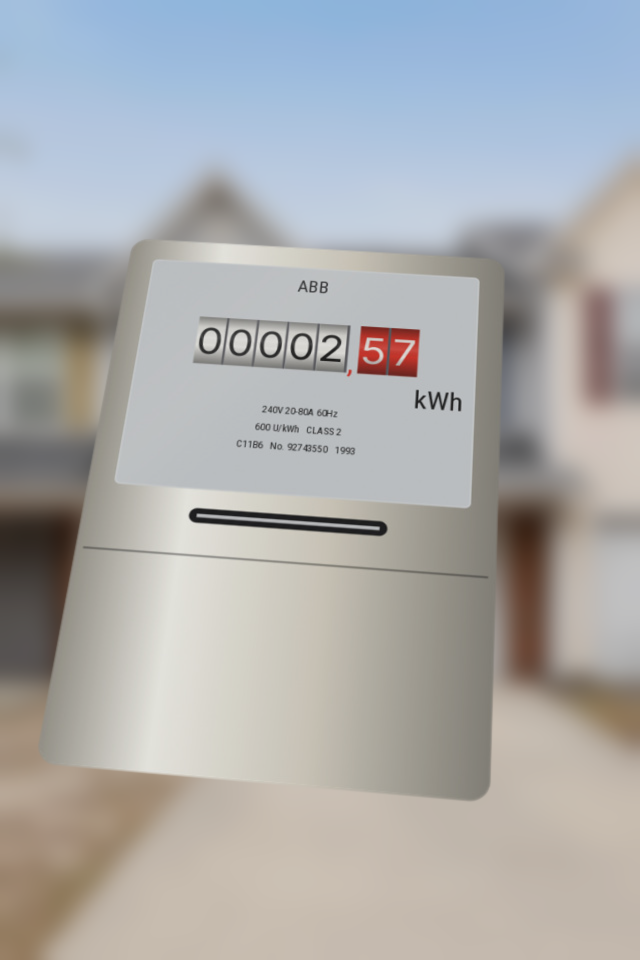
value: **2.57** kWh
